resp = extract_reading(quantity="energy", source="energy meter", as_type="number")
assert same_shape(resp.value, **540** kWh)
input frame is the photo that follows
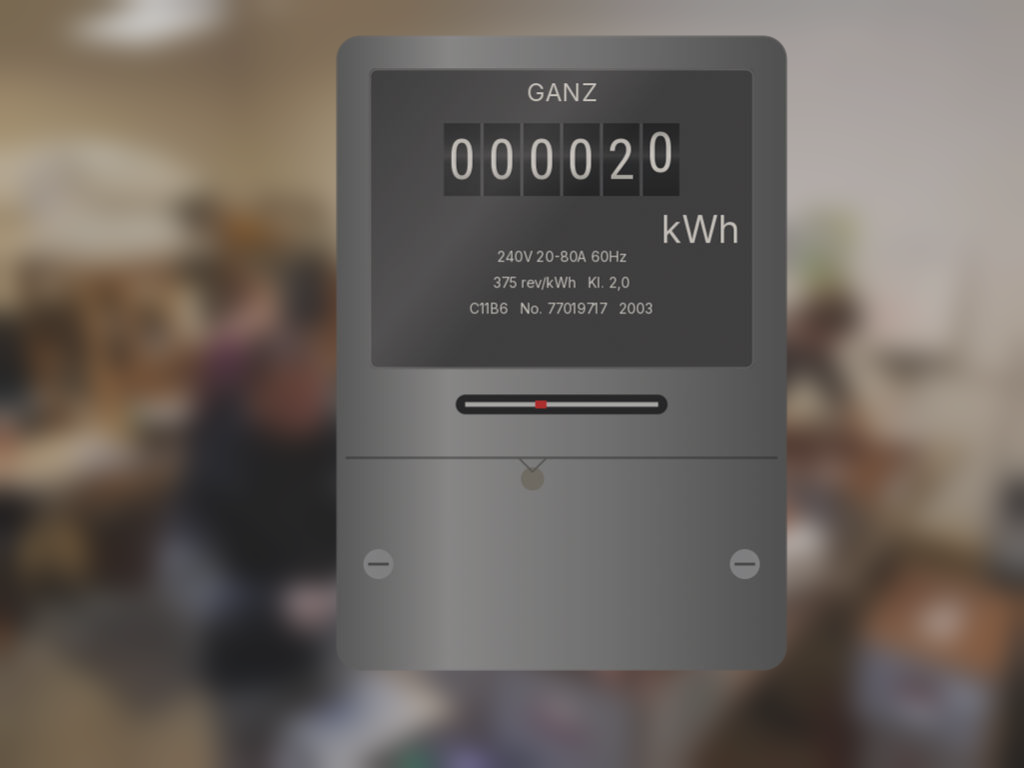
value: **20** kWh
